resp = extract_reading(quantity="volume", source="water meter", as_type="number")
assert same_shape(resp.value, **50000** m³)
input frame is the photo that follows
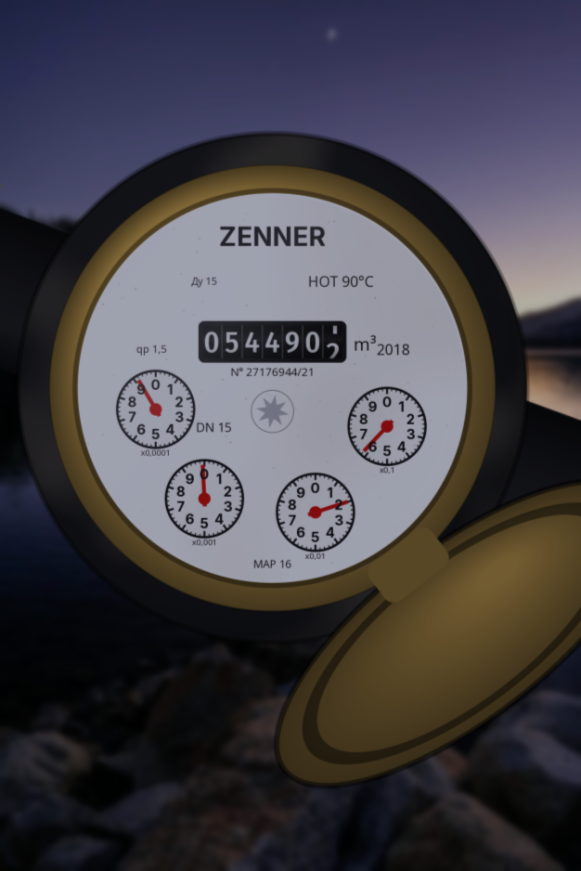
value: **544901.6199** m³
